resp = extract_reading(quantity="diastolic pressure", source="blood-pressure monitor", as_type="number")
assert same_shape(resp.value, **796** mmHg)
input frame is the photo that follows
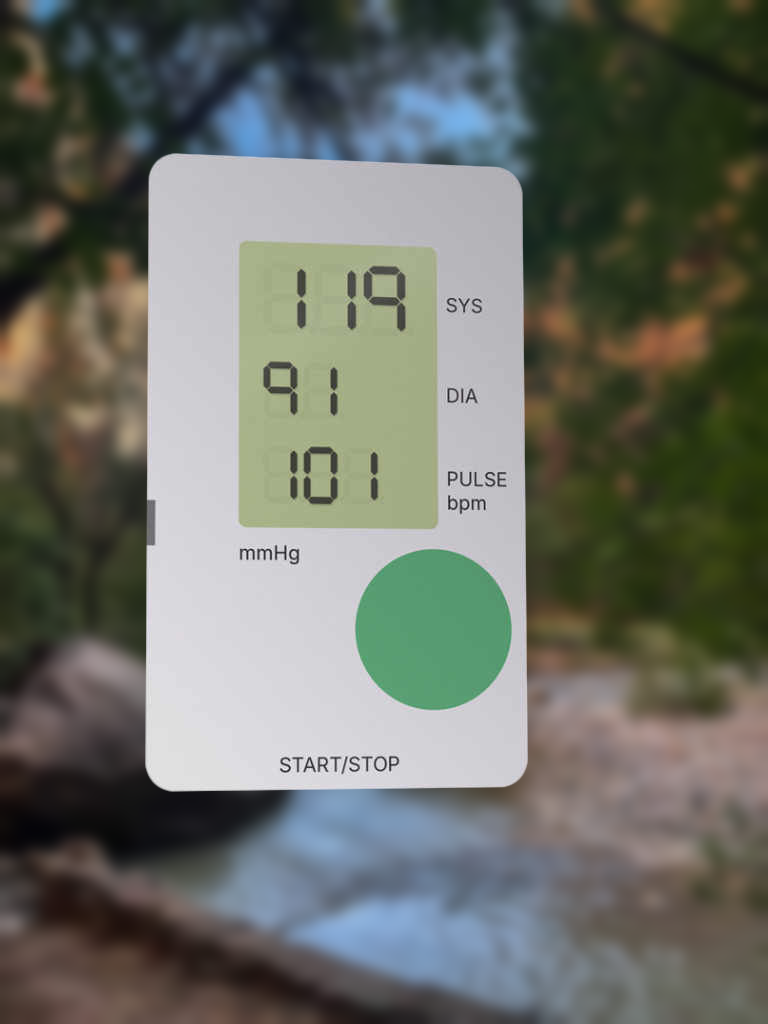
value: **91** mmHg
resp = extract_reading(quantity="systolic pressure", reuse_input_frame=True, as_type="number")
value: **119** mmHg
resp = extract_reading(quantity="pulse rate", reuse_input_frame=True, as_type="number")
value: **101** bpm
